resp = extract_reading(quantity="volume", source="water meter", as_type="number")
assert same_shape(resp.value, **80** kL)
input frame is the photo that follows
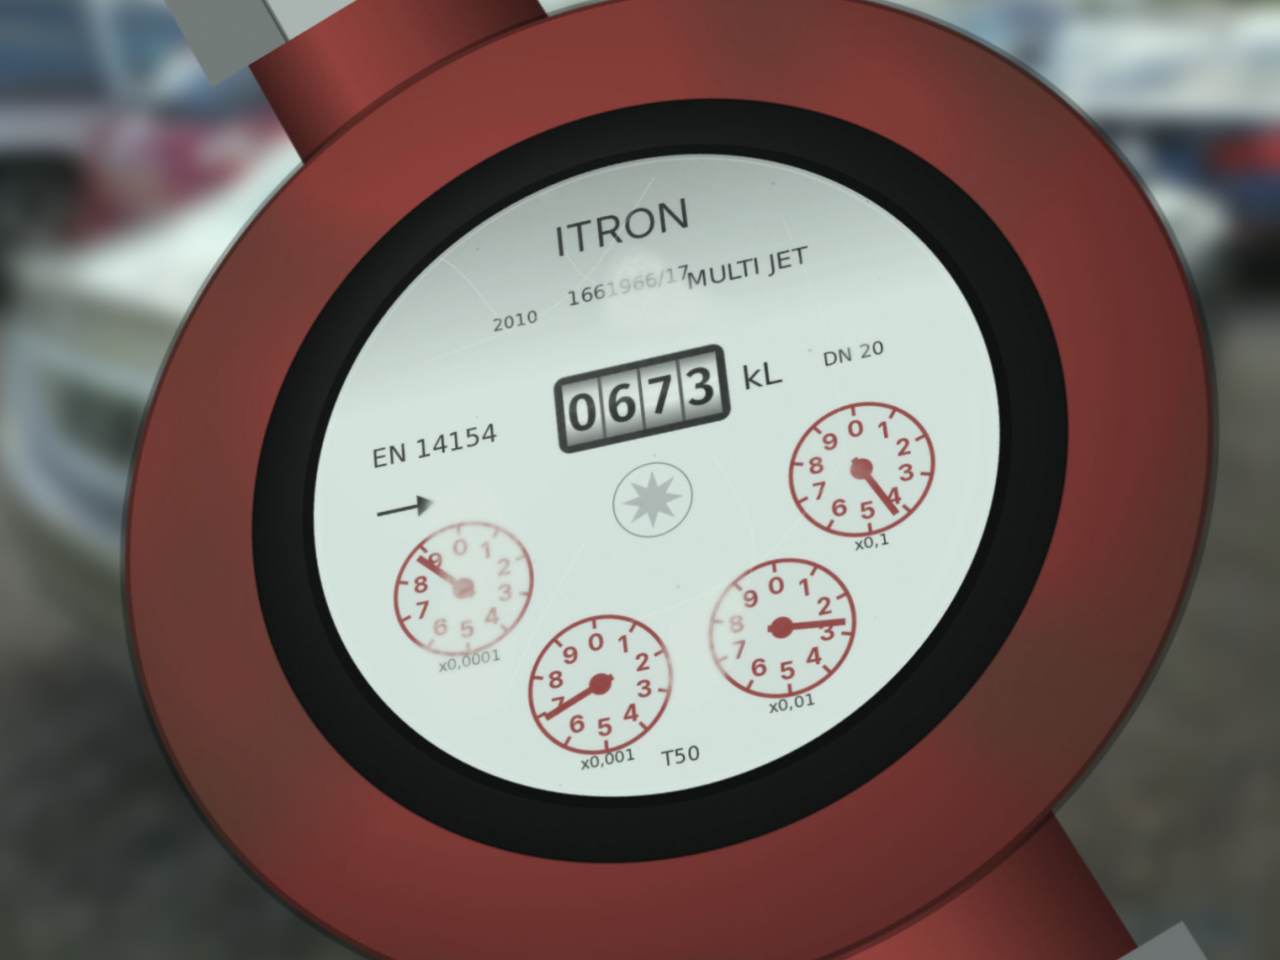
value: **673.4268** kL
